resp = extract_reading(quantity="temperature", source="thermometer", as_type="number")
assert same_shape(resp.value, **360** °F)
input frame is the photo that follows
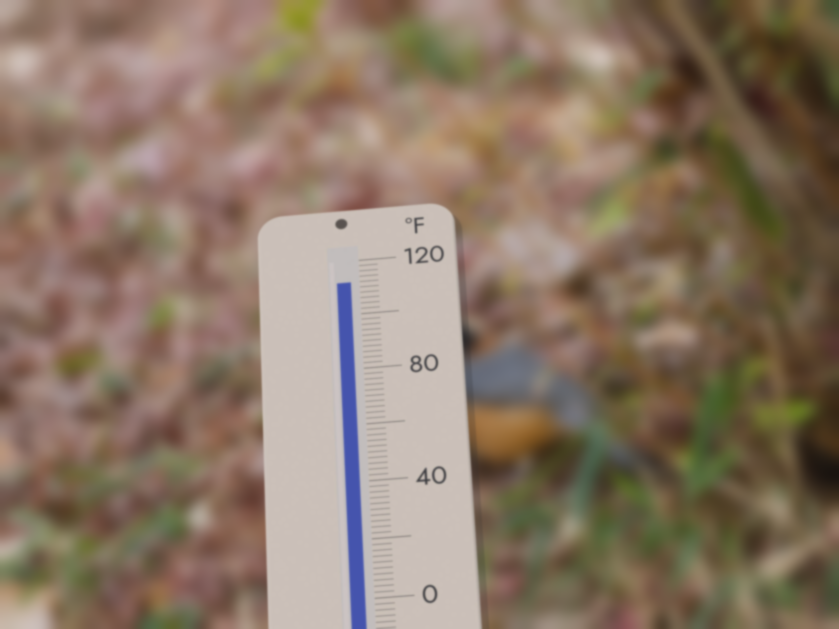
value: **112** °F
